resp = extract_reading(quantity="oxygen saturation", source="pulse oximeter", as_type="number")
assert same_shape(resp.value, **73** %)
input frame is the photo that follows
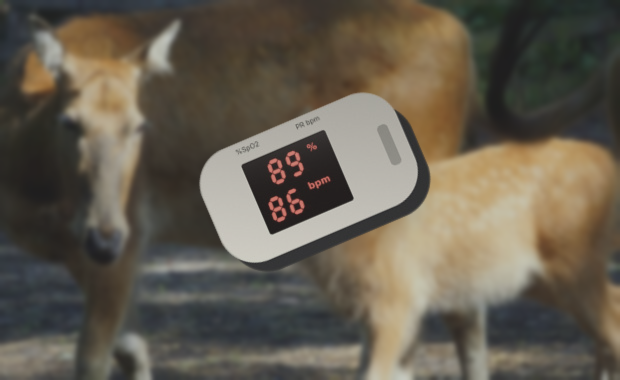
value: **89** %
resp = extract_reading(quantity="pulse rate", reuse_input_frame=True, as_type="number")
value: **86** bpm
